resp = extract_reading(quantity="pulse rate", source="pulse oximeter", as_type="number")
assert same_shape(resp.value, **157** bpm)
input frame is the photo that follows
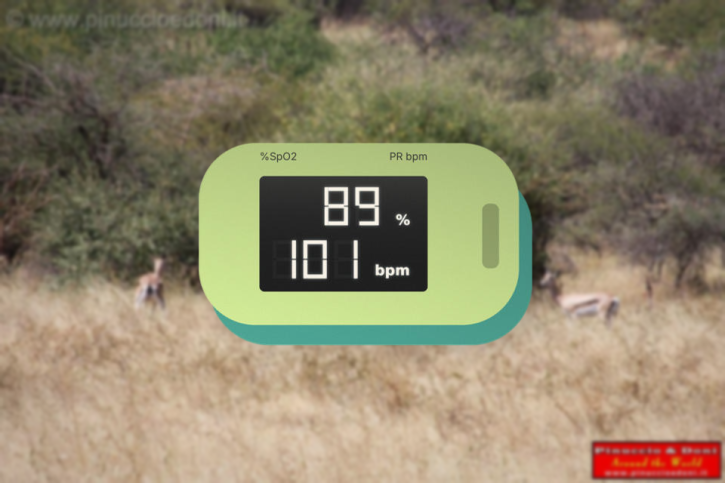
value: **101** bpm
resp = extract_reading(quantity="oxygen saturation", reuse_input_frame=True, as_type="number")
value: **89** %
